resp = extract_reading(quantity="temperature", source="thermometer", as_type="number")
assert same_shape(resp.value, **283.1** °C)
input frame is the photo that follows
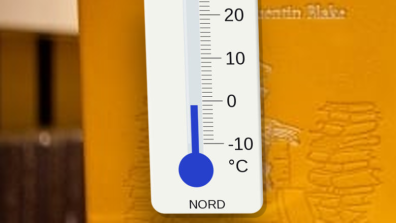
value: **-1** °C
